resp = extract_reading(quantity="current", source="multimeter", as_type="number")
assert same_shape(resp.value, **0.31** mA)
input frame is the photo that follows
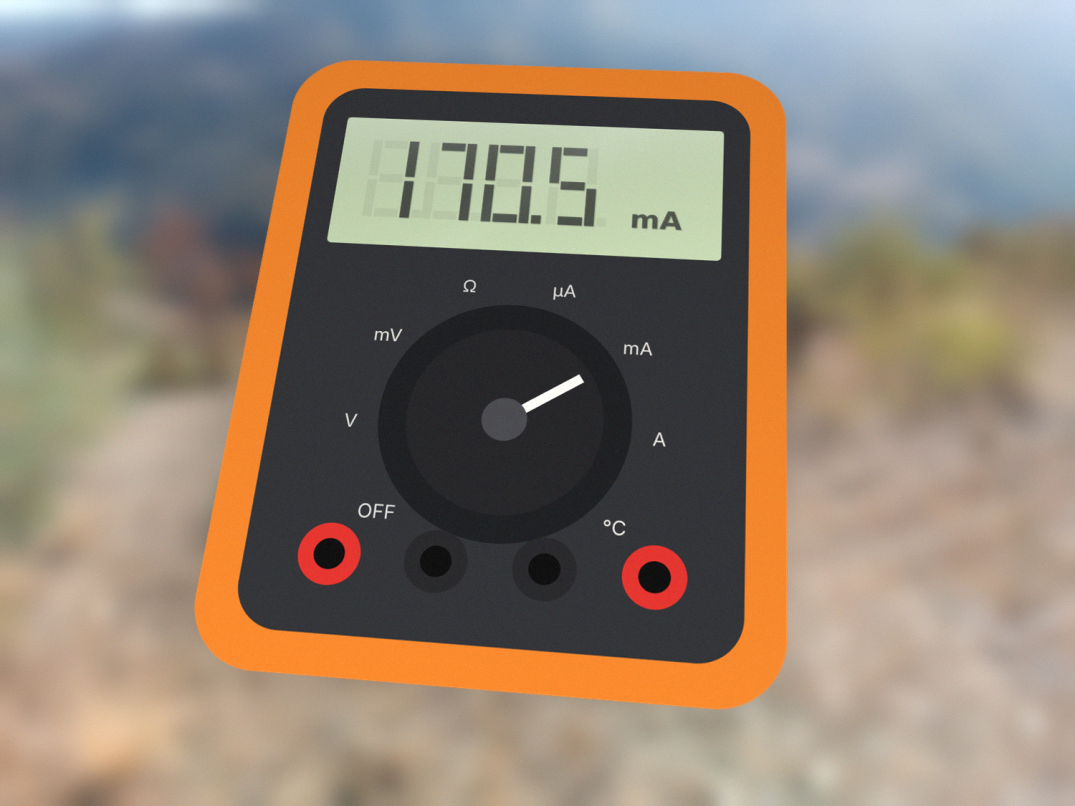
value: **170.5** mA
